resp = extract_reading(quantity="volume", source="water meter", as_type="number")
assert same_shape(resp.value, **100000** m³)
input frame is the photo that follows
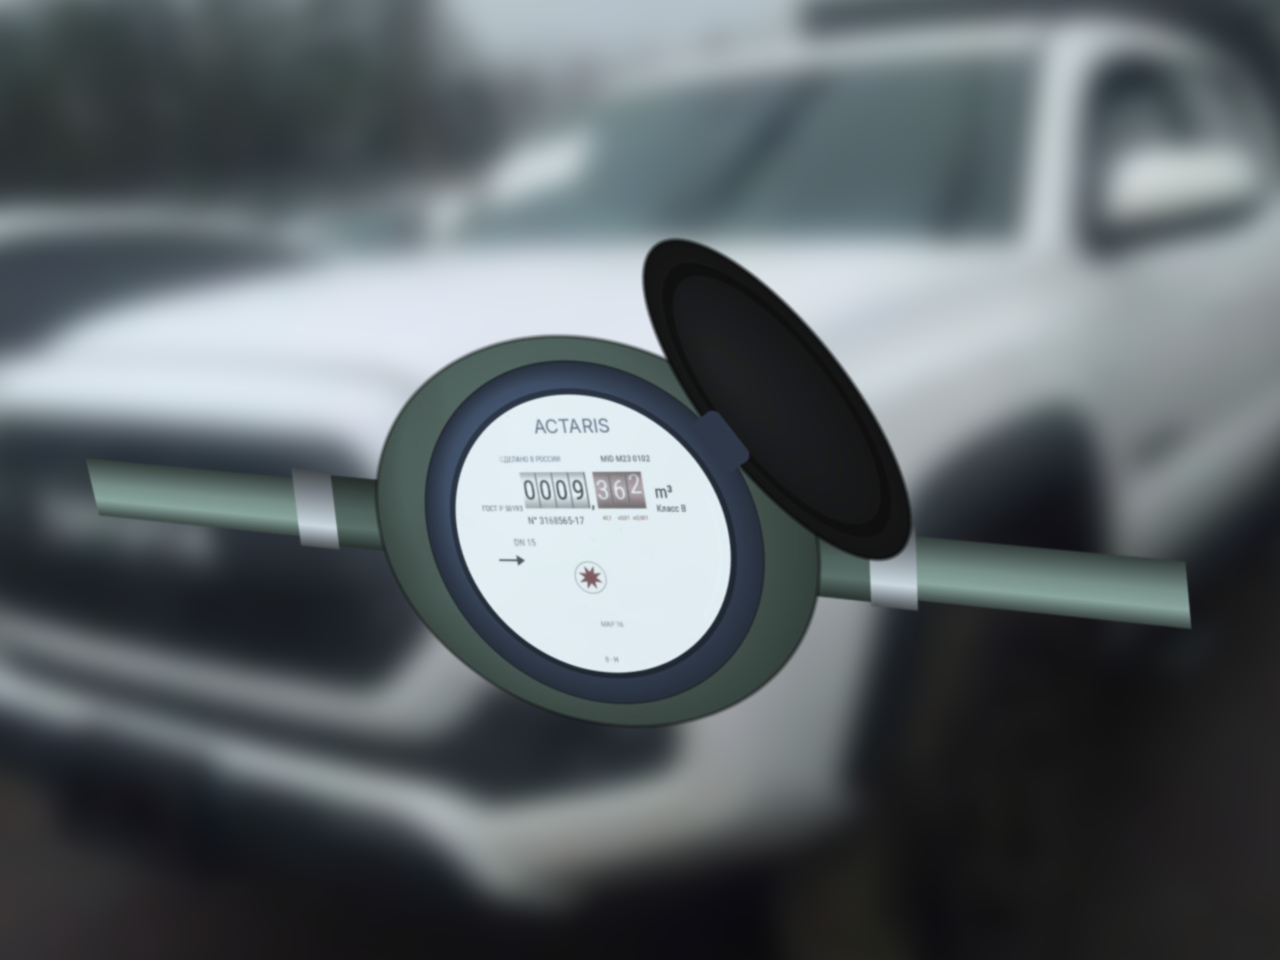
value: **9.362** m³
